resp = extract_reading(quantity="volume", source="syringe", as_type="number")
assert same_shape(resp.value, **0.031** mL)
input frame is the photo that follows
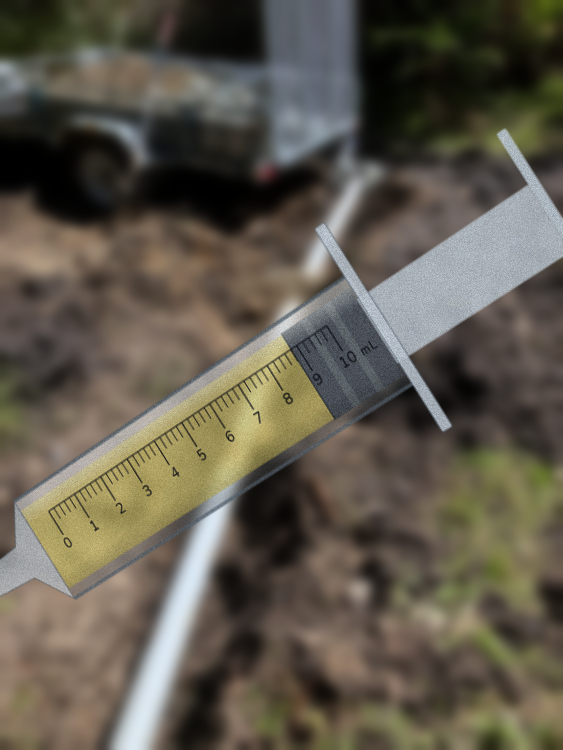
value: **8.8** mL
